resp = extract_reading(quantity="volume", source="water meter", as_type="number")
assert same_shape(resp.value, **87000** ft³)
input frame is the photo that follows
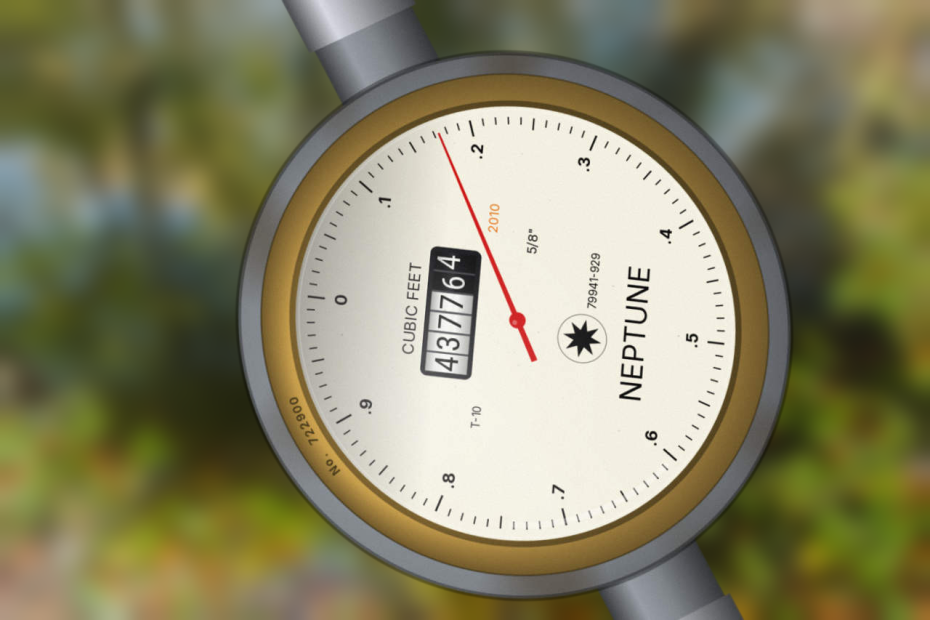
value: **437764.17** ft³
